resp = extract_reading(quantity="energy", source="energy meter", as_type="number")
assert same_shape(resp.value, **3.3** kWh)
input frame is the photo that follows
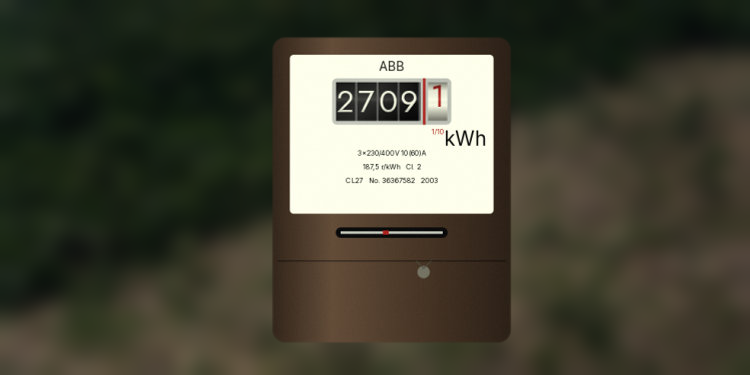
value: **2709.1** kWh
